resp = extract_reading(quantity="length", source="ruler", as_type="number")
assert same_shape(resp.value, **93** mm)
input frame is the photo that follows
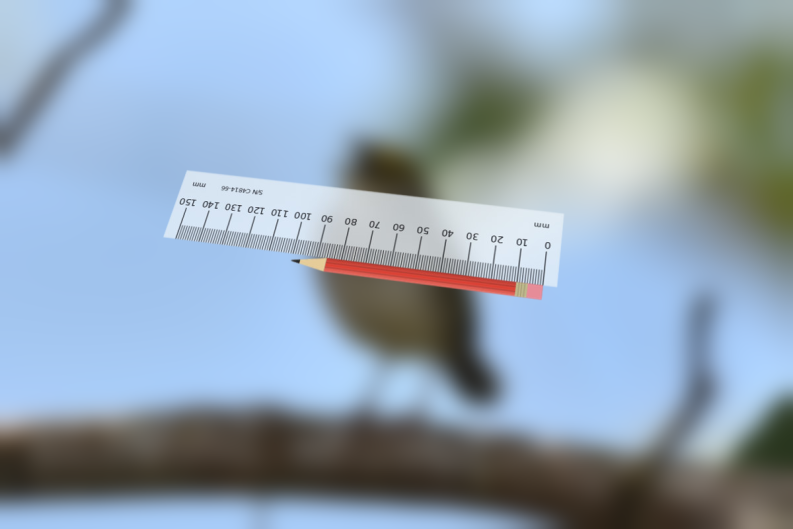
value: **100** mm
